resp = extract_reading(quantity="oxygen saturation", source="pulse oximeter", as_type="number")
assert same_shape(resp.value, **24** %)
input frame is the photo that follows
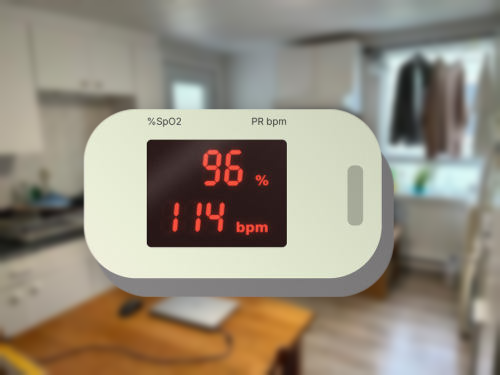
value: **96** %
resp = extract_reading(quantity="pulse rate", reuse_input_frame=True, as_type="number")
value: **114** bpm
